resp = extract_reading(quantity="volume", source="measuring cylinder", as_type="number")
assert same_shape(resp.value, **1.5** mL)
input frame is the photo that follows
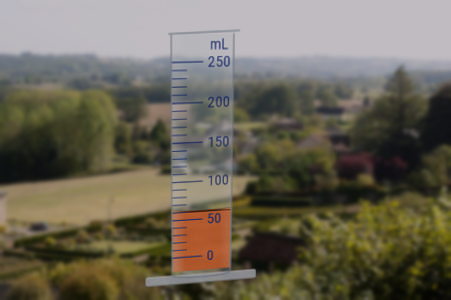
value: **60** mL
